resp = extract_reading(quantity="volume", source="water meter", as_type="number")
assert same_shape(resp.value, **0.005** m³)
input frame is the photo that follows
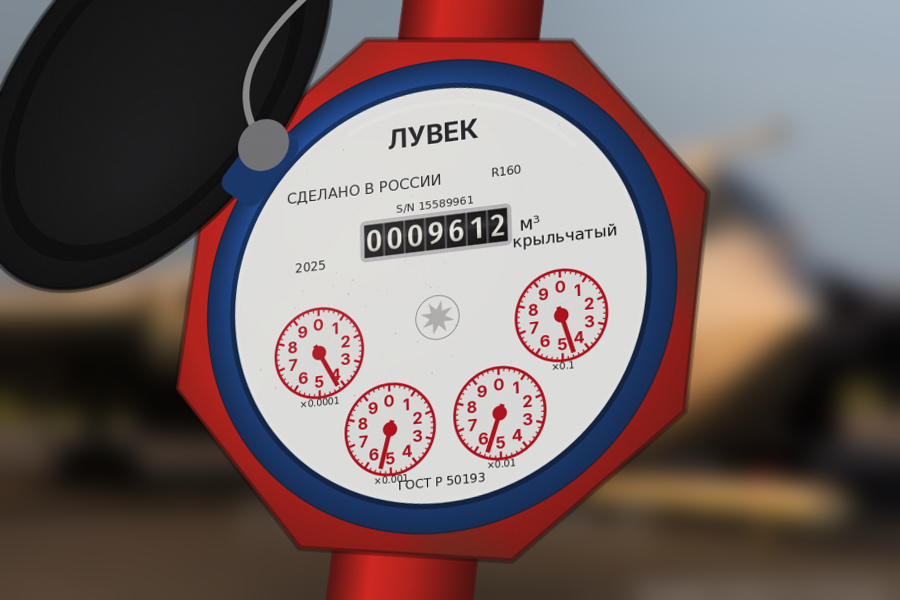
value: **9612.4554** m³
